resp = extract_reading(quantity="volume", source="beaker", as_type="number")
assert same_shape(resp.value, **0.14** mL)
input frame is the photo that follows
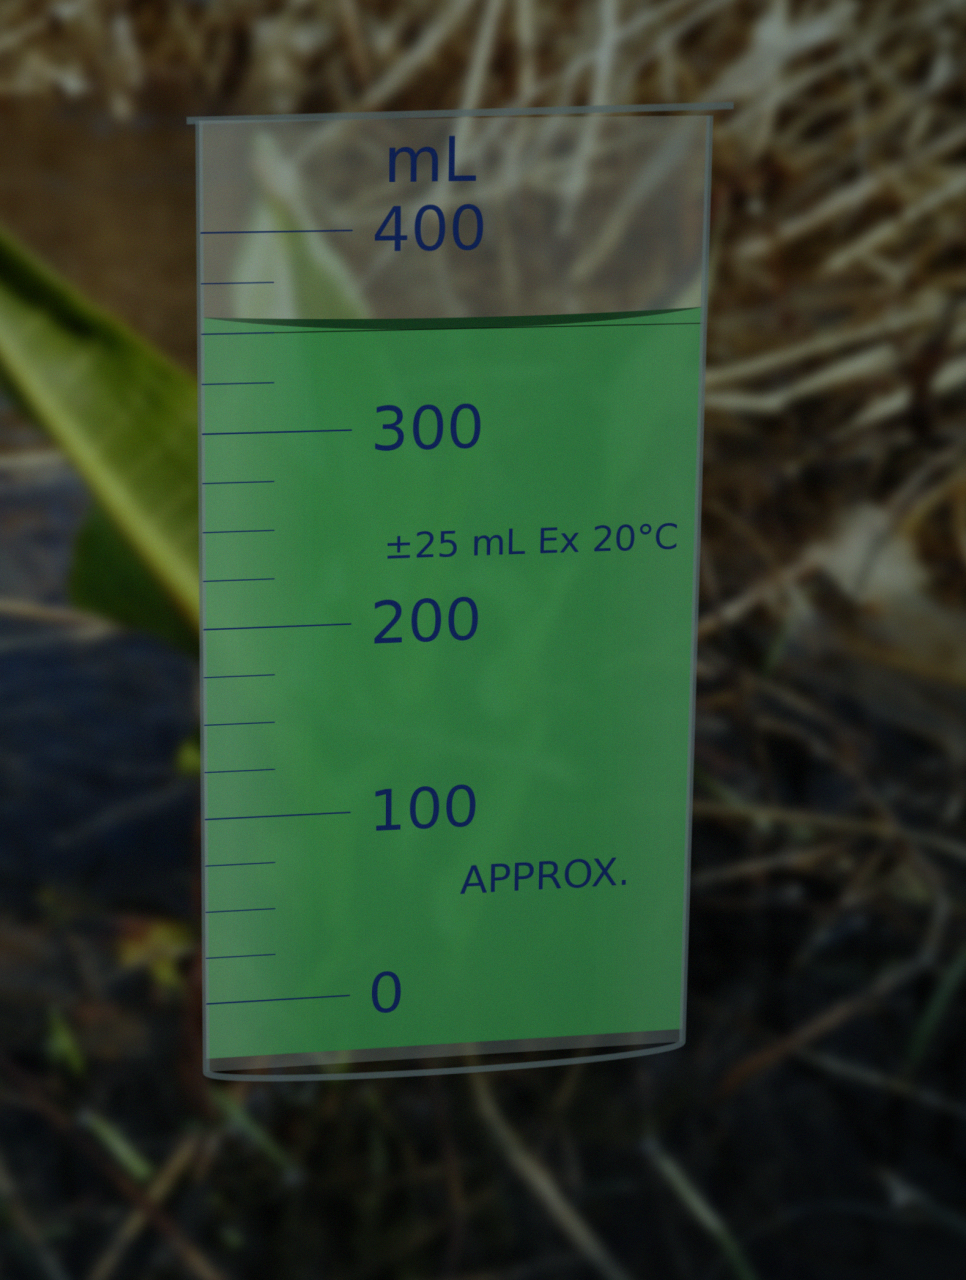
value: **350** mL
